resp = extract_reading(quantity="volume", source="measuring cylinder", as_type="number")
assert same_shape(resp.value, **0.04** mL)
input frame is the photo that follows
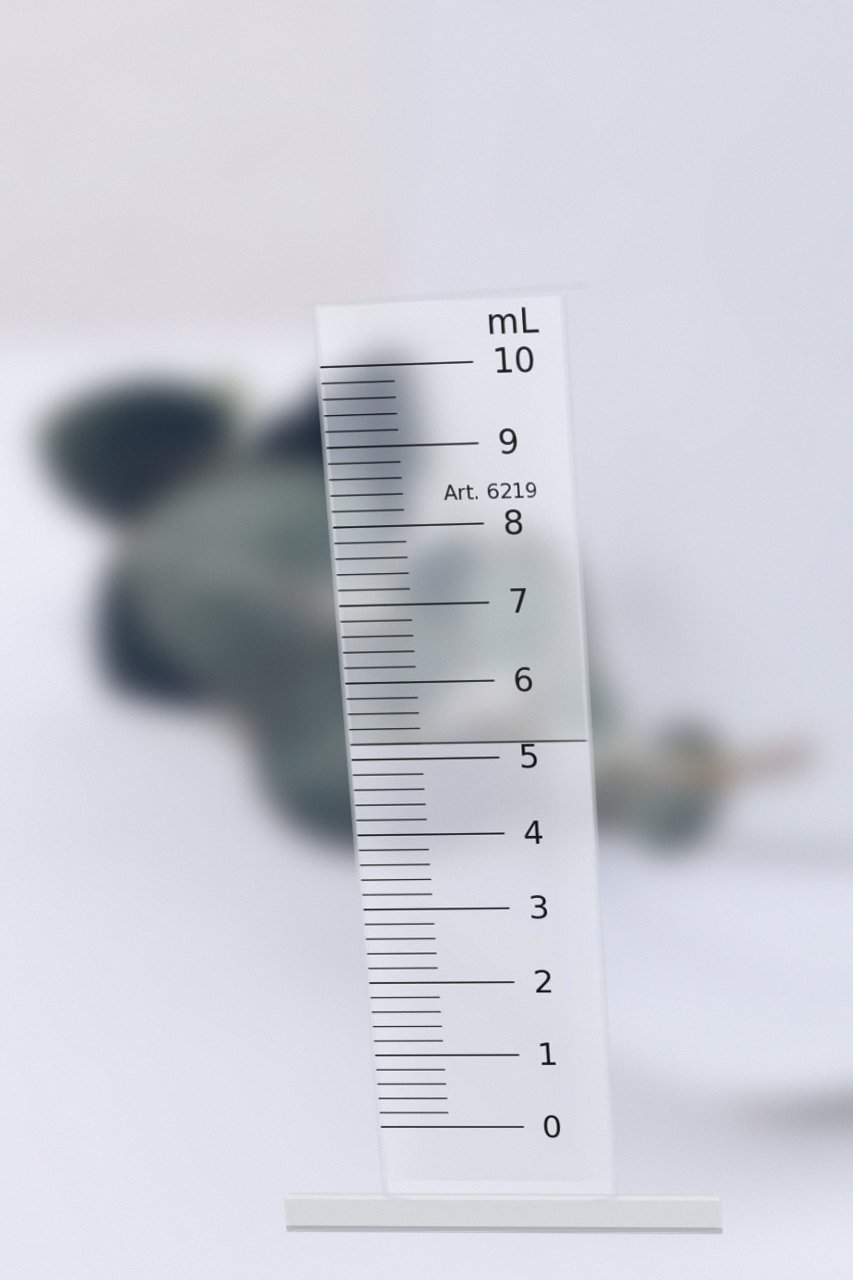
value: **5.2** mL
